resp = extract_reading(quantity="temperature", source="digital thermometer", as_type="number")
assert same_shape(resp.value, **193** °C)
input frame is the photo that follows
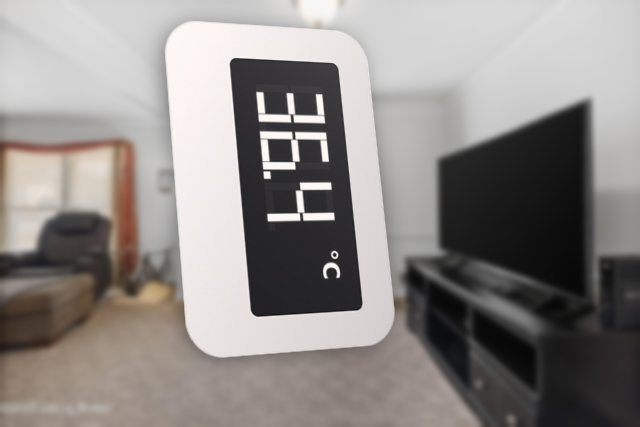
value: **36.4** °C
